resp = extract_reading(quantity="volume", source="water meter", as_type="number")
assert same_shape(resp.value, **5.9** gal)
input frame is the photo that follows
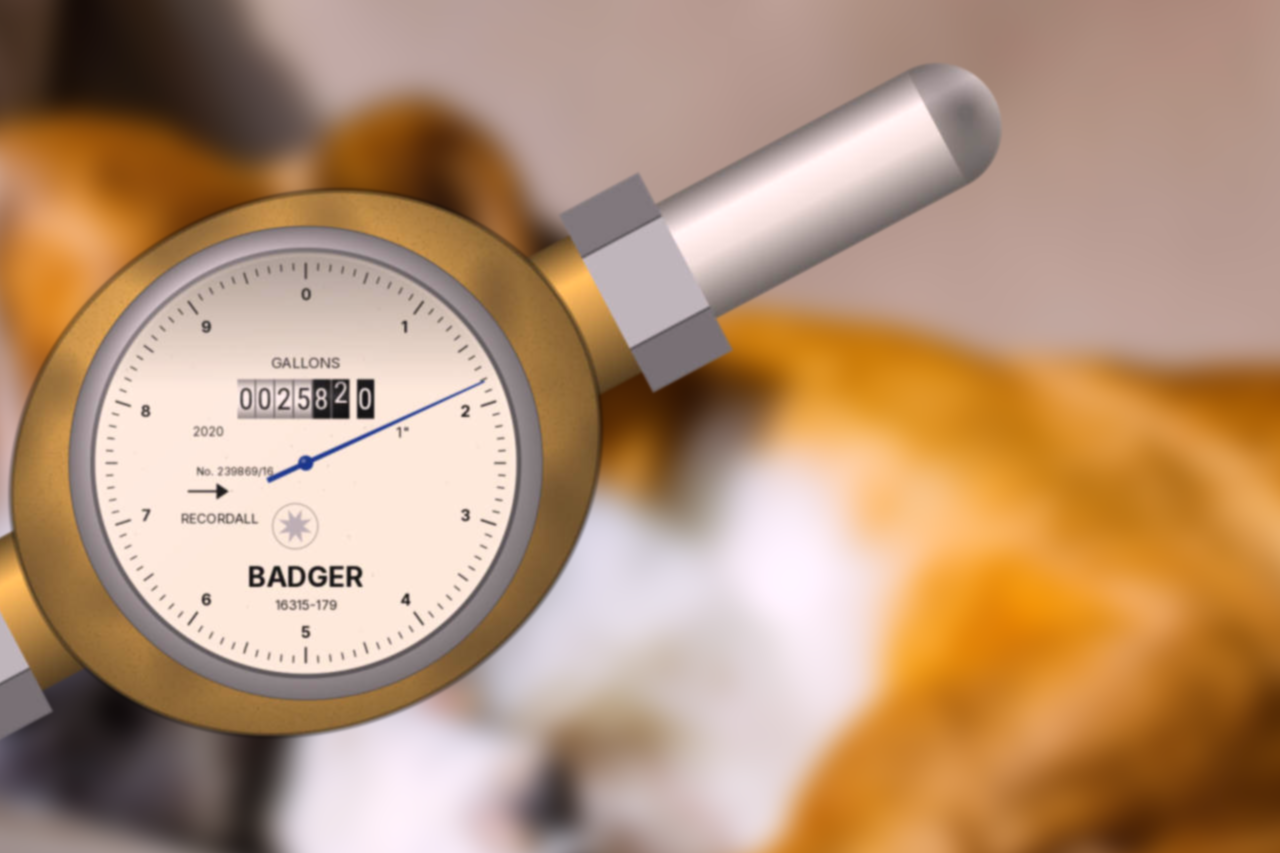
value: **25821.8** gal
